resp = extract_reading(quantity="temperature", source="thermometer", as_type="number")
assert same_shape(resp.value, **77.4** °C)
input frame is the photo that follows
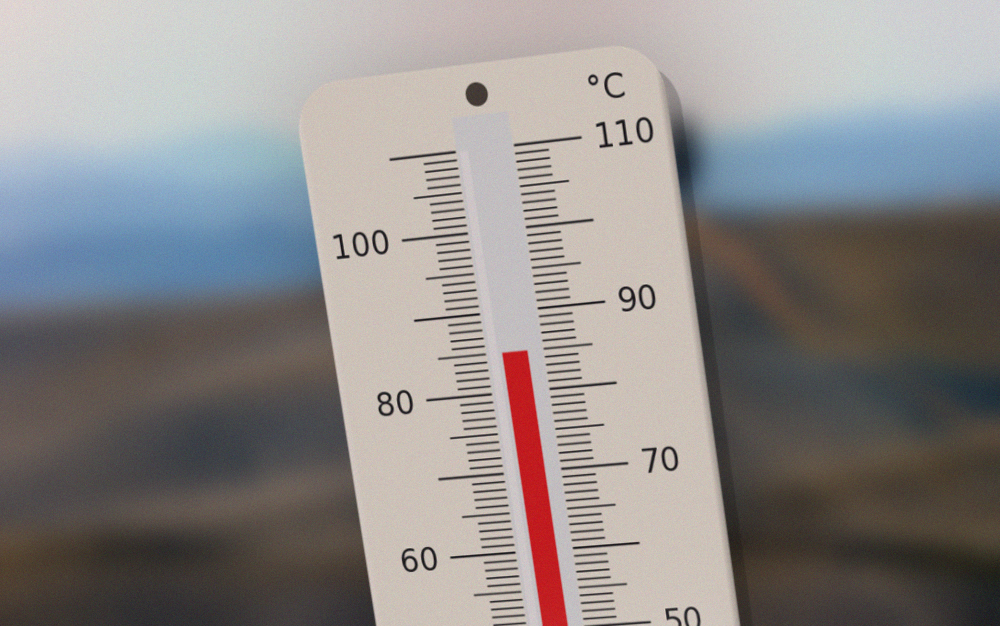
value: **85** °C
